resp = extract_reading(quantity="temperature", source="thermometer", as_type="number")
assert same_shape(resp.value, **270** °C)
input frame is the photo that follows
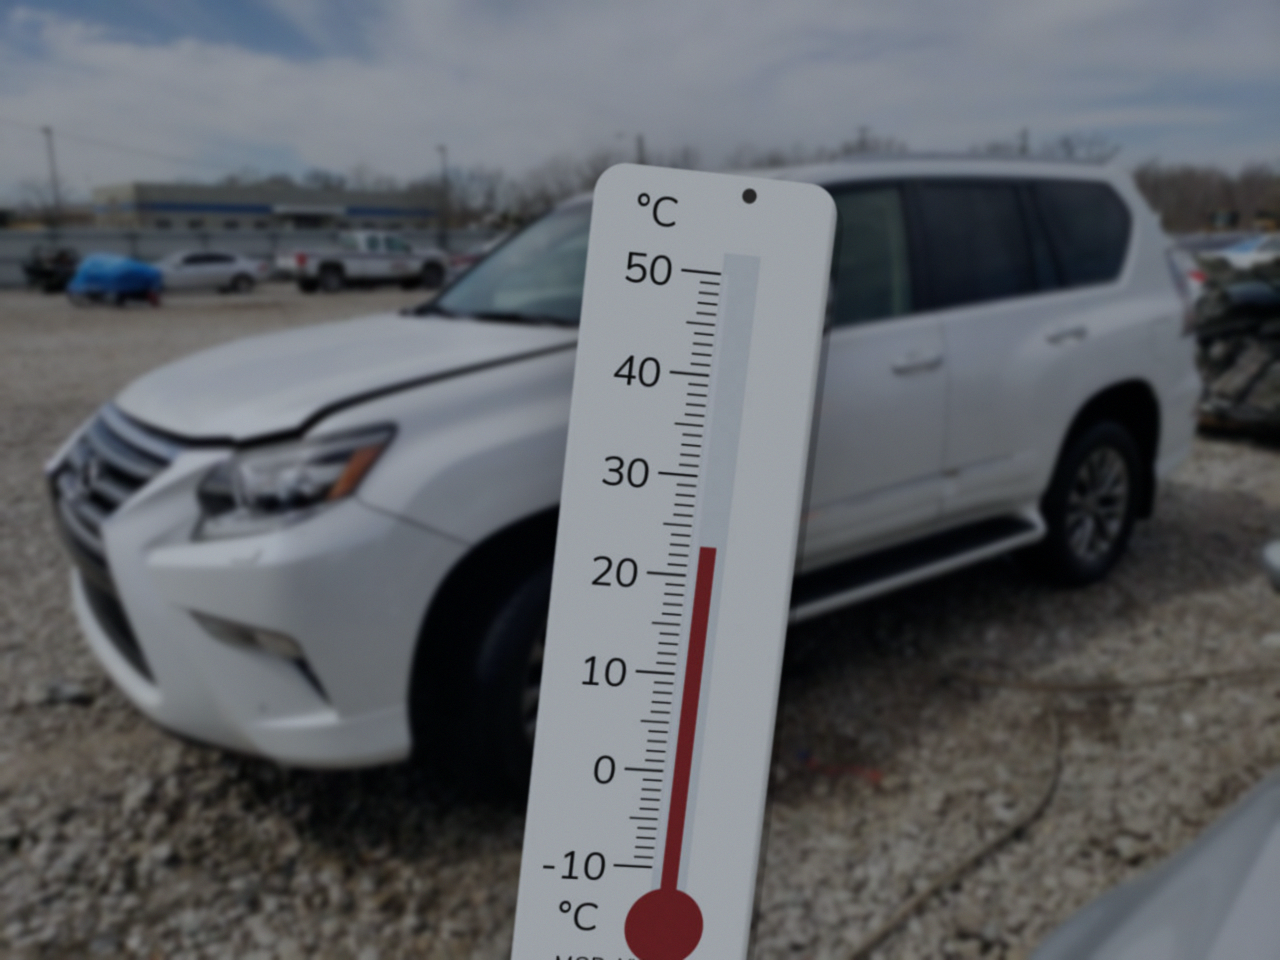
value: **23** °C
